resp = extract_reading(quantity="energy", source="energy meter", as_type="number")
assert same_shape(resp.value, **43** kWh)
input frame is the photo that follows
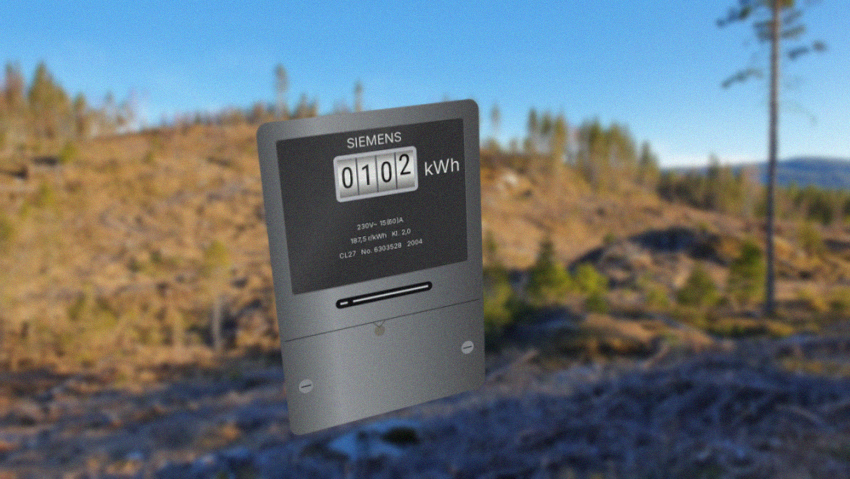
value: **102** kWh
